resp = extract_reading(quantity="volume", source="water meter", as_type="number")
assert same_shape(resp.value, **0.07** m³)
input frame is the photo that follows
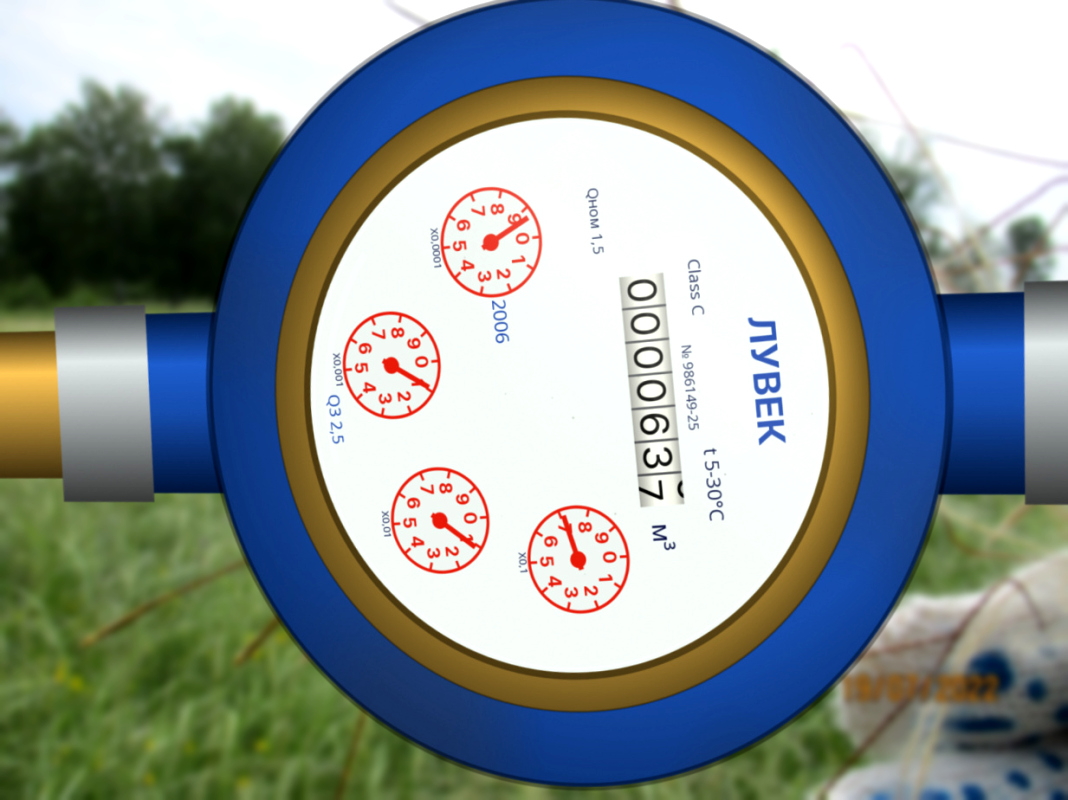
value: **636.7109** m³
